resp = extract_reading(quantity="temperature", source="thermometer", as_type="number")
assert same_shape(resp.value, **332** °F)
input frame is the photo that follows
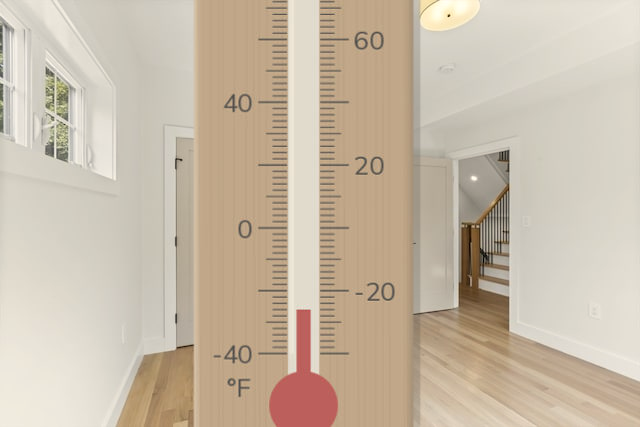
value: **-26** °F
